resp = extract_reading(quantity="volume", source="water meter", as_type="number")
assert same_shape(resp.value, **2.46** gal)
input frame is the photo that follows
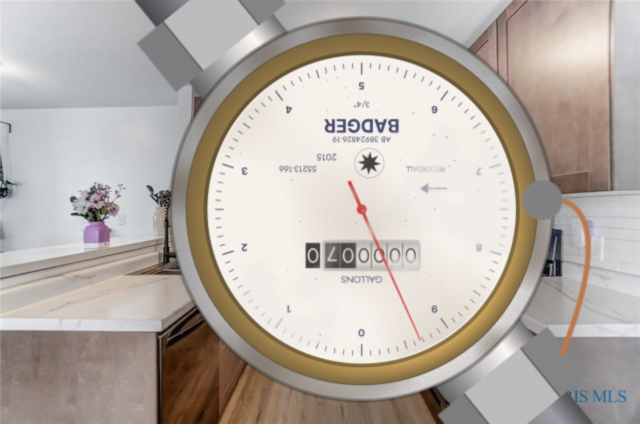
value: **69.3** gal
